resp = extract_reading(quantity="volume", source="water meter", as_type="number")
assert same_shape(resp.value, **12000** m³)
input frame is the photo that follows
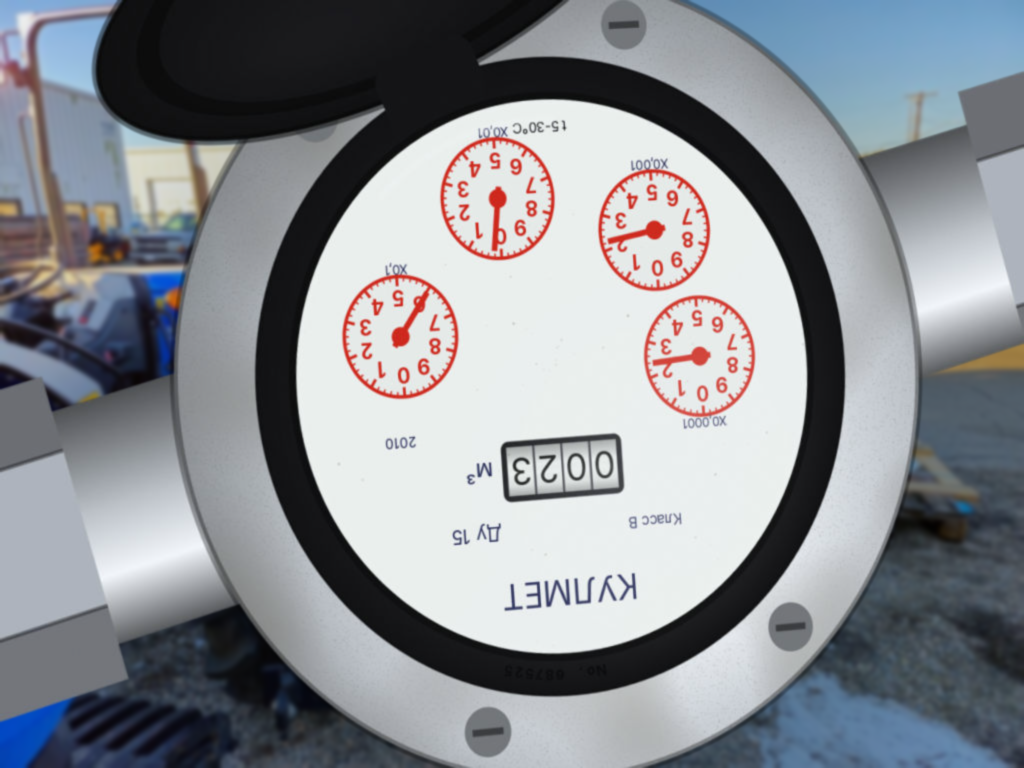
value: **23.6022** m³
